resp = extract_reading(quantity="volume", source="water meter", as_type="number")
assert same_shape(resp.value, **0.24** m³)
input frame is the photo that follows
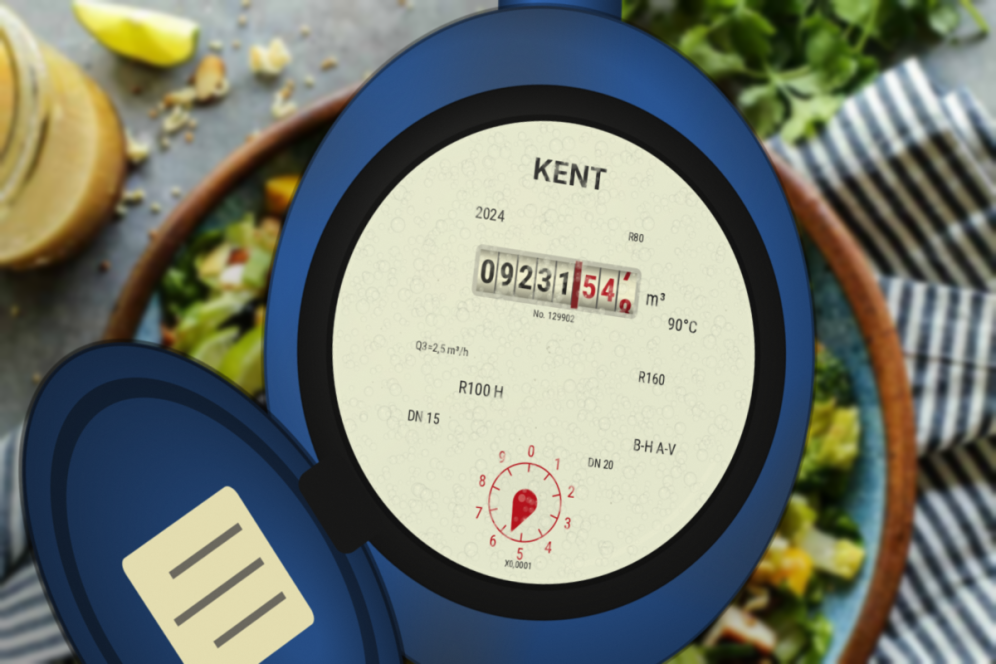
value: **9231.5475** m³
